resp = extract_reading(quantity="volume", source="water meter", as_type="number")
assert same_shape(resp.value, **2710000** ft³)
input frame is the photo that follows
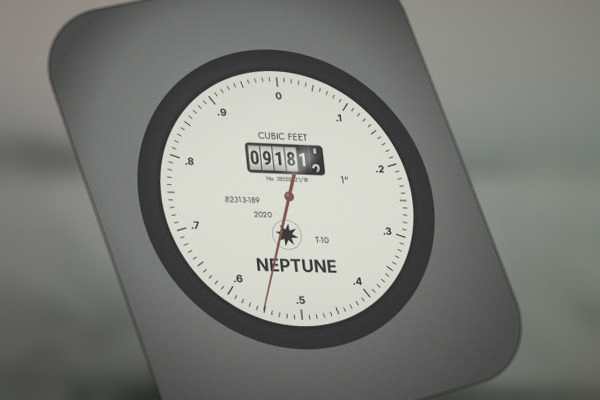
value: **91811.55** ft³
